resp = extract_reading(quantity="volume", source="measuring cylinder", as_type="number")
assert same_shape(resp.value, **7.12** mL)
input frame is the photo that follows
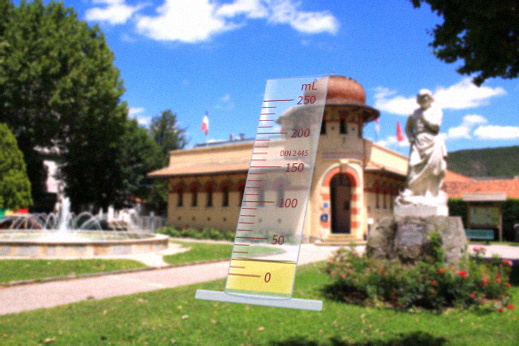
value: **20** mL
